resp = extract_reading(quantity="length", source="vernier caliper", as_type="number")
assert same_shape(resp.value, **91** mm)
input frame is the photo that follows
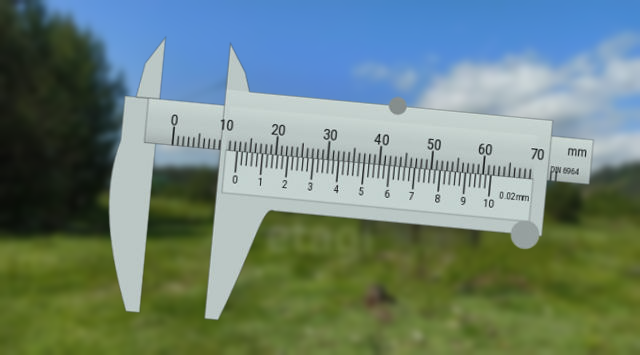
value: **12.5** mm
